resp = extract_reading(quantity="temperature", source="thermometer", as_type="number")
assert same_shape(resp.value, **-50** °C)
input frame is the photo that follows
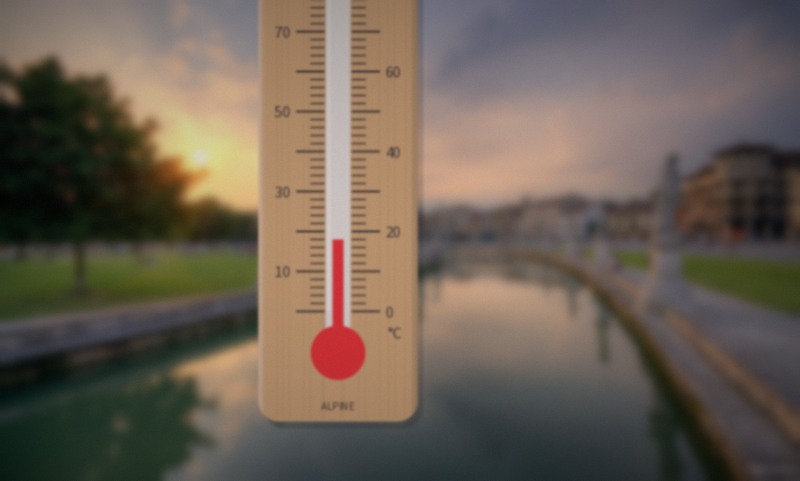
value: **18** °C
